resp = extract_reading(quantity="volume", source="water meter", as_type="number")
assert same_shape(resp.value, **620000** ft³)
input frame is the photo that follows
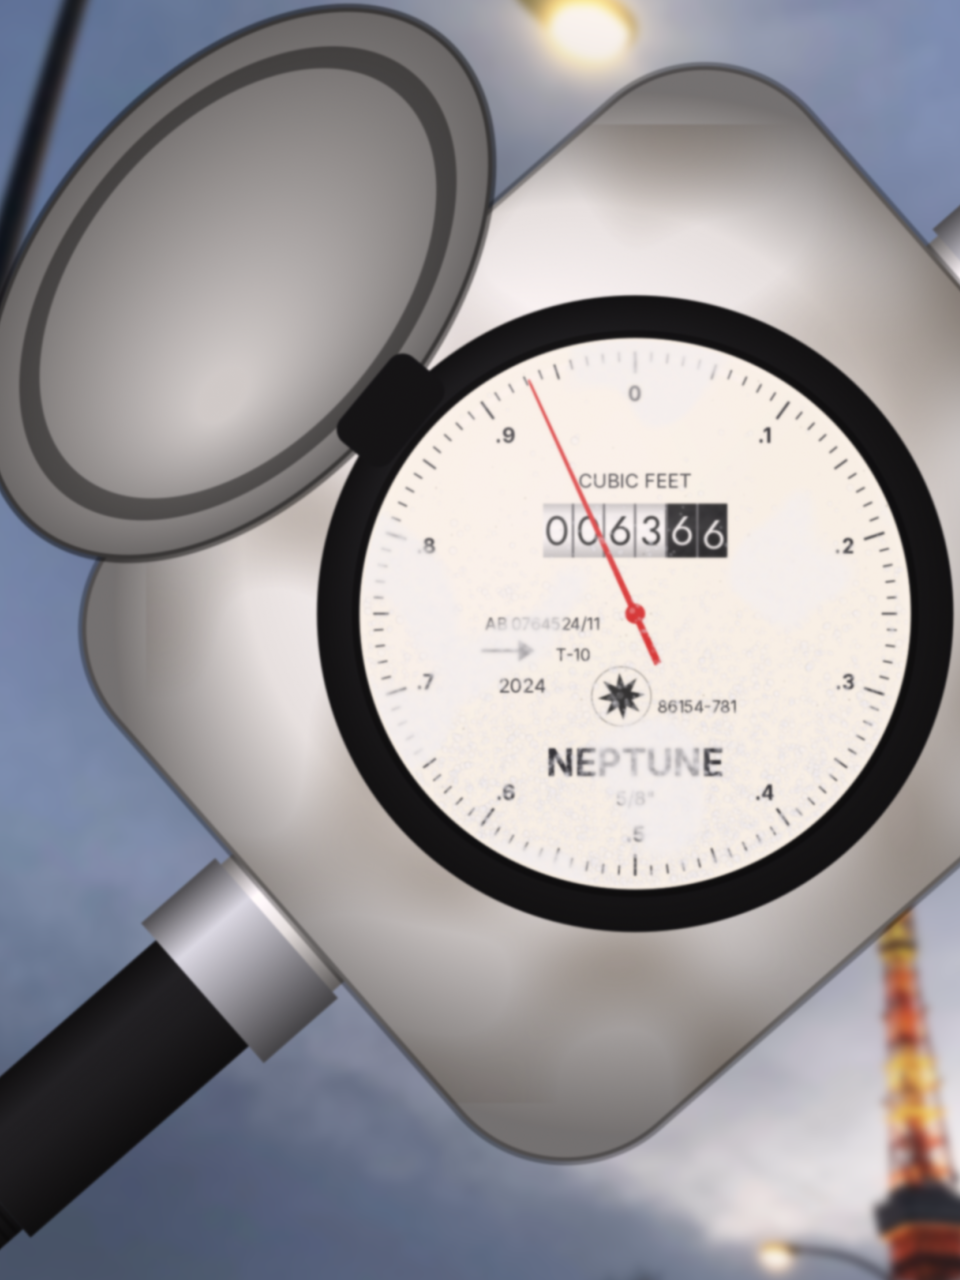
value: **6365.93** ft³
